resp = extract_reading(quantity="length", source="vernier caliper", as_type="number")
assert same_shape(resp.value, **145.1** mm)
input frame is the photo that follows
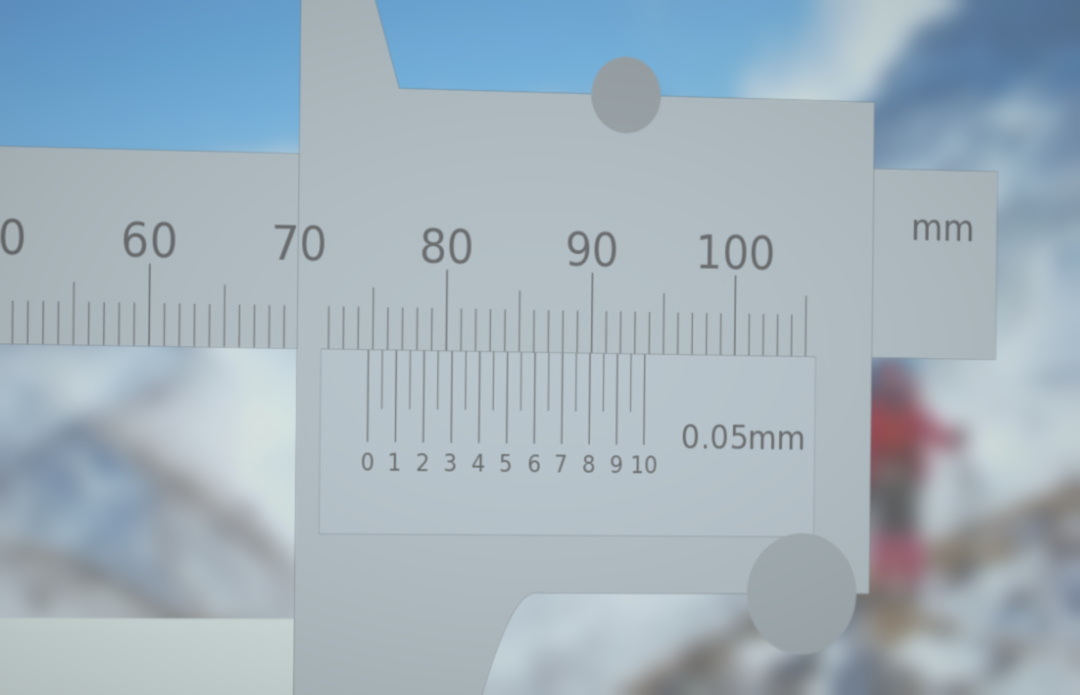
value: **74.7** mm
